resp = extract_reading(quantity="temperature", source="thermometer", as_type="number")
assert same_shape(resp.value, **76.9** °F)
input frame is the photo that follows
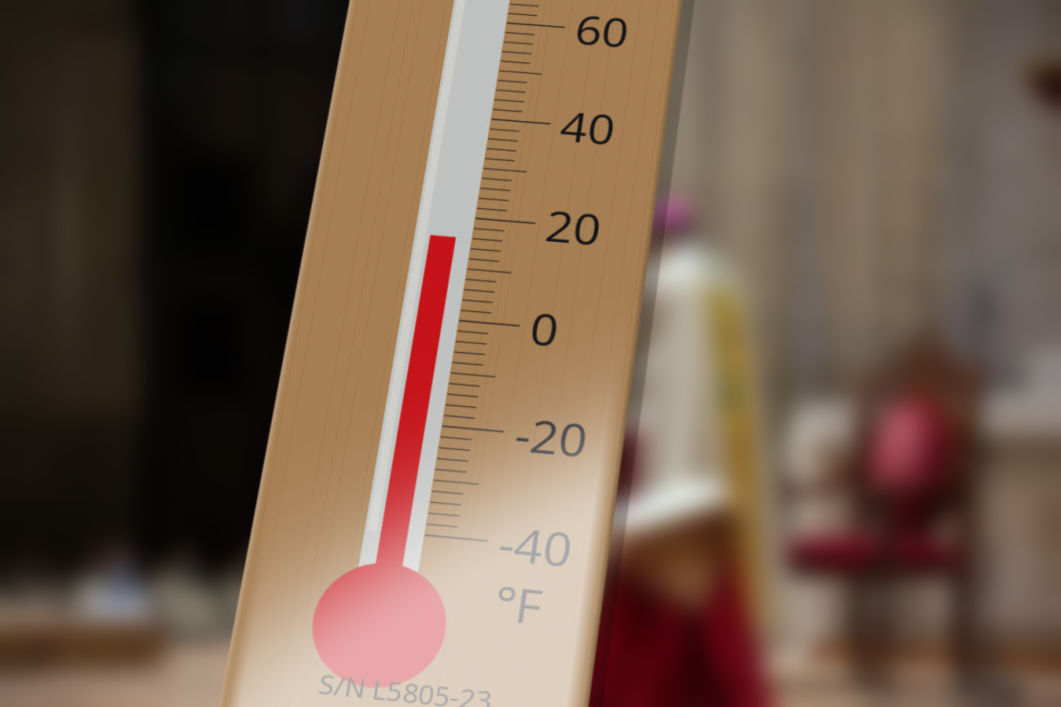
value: **16** °F
